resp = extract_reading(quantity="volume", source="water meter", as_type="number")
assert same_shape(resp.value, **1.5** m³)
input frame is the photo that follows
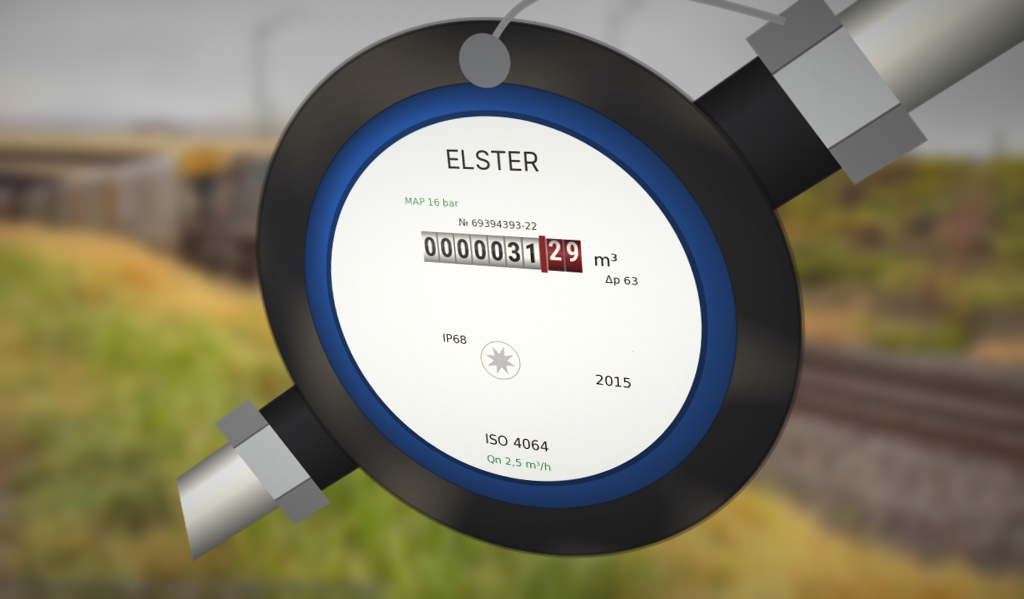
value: **31.29** m³
